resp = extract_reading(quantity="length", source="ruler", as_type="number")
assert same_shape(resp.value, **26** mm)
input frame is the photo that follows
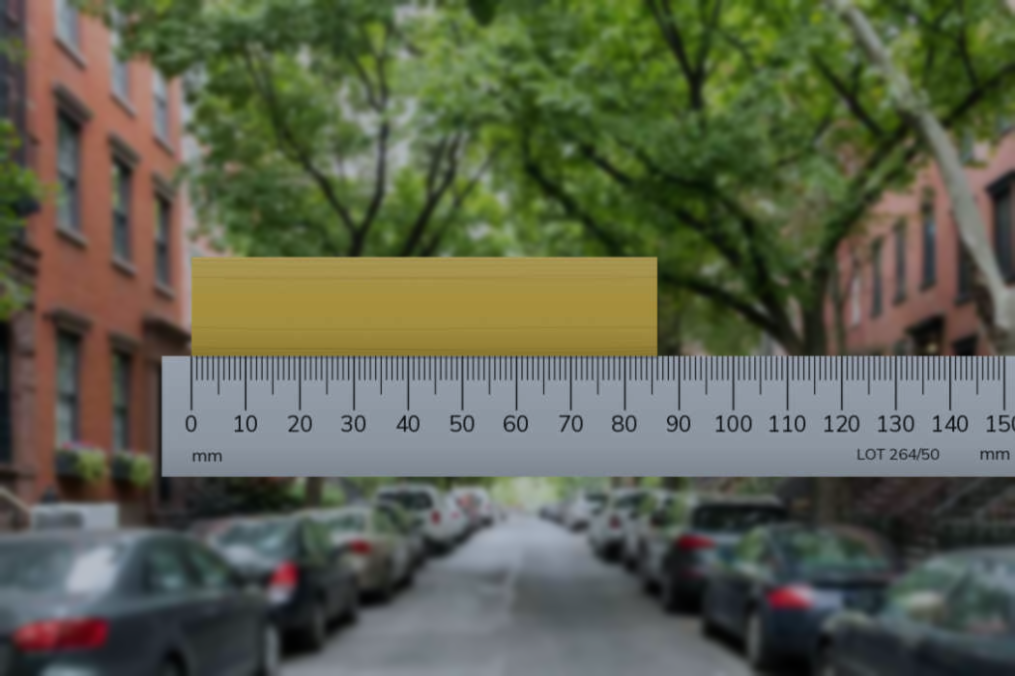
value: **86** mm
